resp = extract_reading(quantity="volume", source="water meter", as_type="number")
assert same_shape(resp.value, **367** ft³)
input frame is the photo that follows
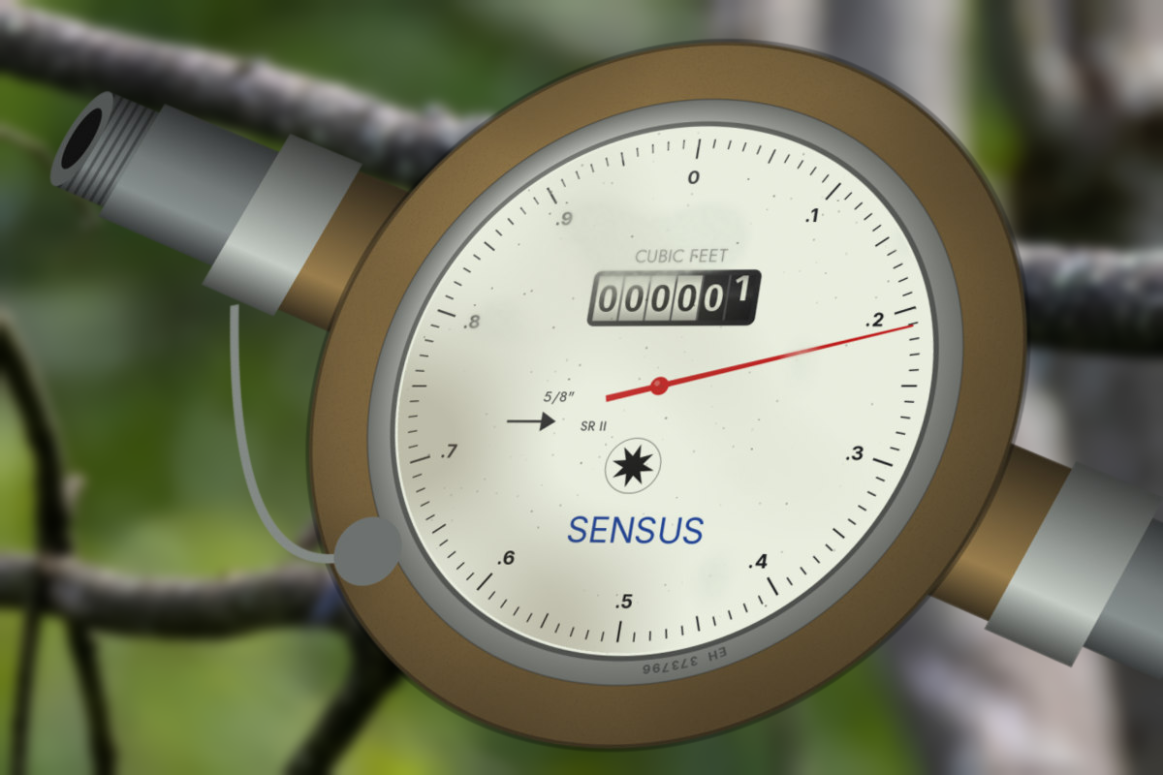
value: **1.21** ft³
